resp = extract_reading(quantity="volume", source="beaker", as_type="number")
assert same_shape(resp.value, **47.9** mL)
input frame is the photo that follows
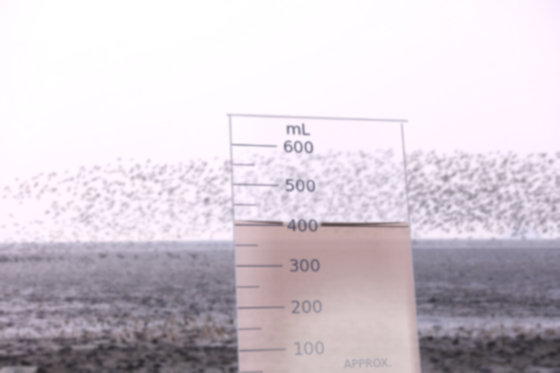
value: **400** mL
